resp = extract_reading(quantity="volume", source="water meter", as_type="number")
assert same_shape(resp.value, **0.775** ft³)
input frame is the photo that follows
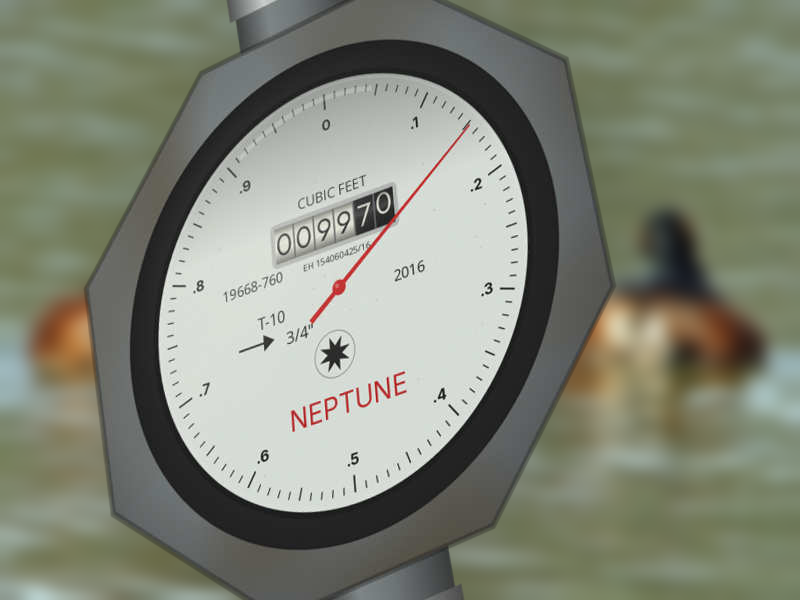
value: **9970.15** ft³
